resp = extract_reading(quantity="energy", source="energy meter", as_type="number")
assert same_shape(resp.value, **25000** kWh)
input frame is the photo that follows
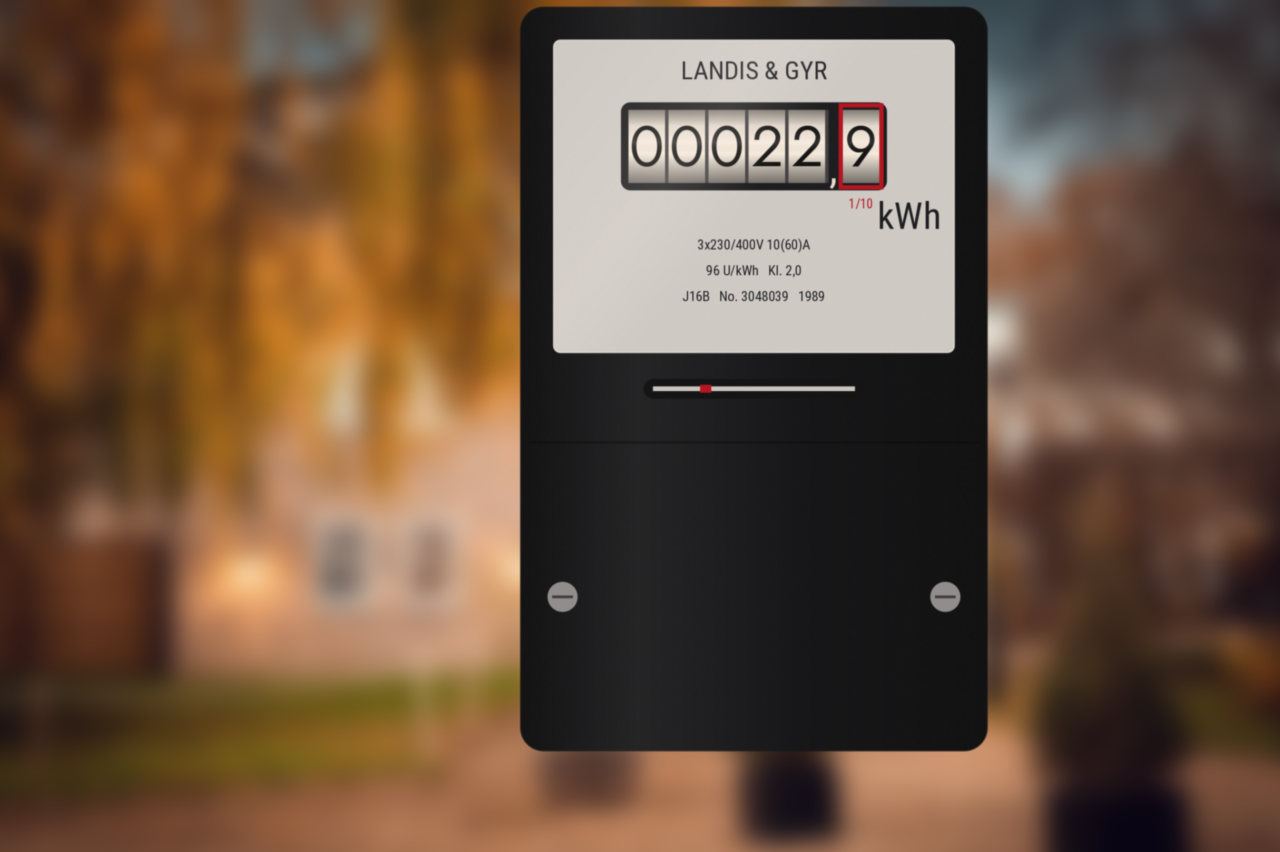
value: **22.9** kWh
